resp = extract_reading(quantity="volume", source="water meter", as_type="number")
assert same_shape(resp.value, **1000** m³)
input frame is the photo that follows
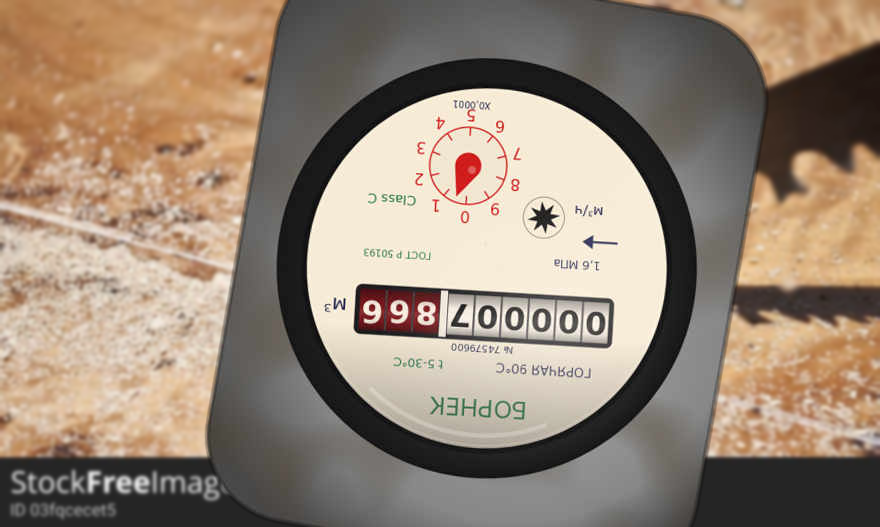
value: **7.8660** m³
